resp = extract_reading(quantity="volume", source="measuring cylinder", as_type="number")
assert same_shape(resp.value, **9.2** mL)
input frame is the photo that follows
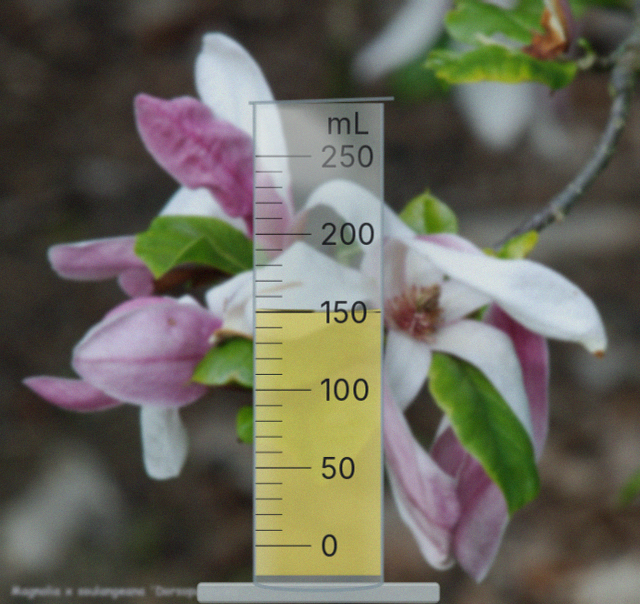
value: **150** mL
